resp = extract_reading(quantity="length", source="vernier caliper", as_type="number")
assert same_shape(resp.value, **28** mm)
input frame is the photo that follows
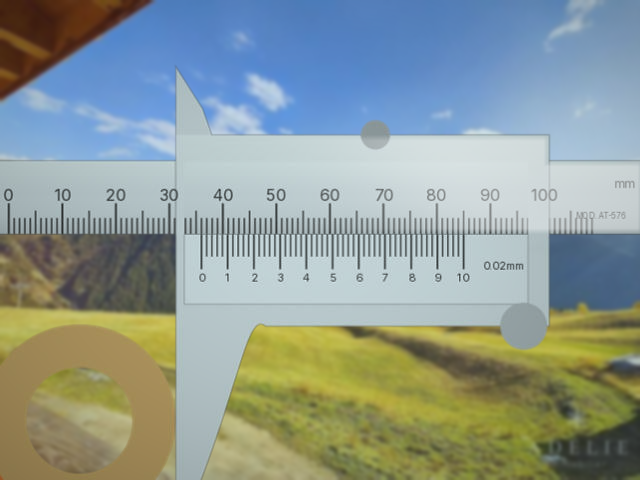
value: **36.0** mm
